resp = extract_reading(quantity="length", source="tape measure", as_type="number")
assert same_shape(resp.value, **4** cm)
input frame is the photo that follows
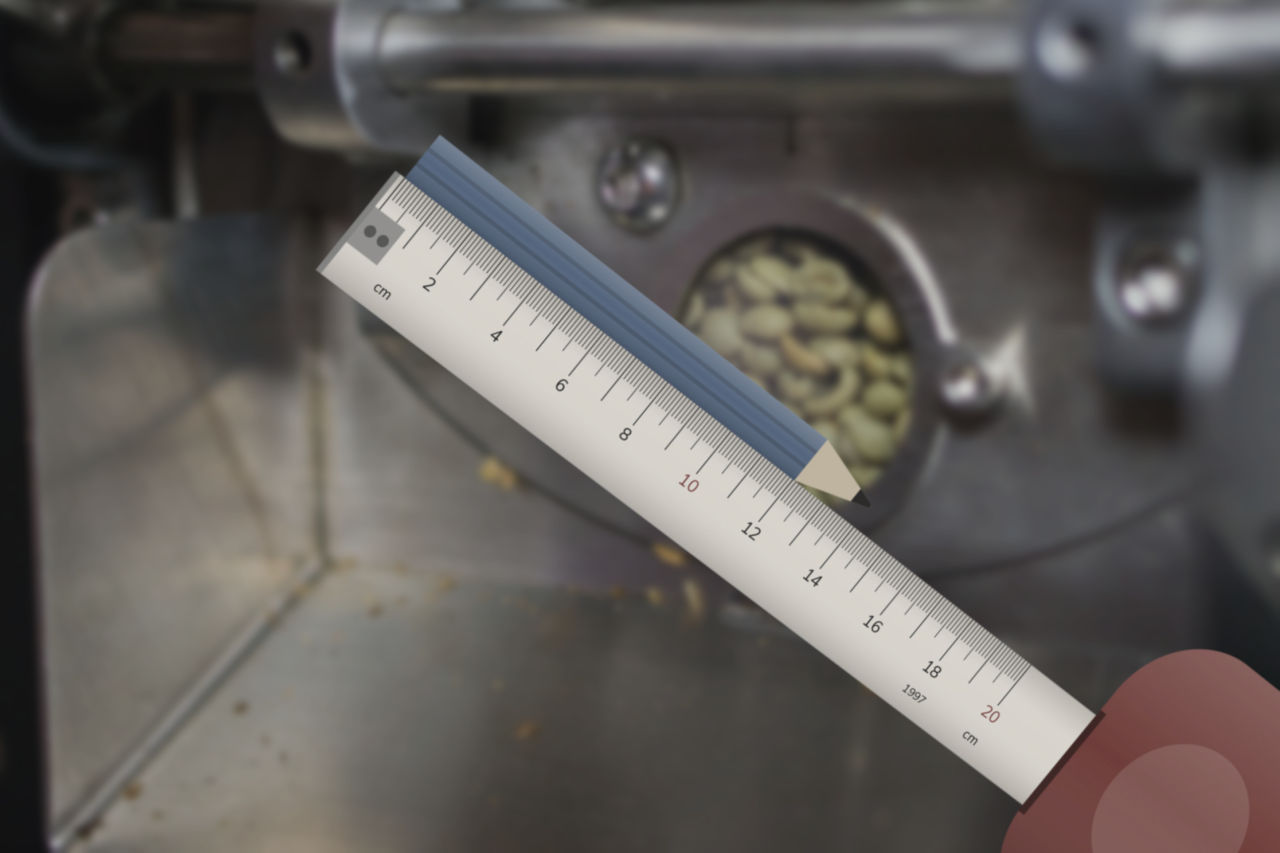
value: **14** cm
